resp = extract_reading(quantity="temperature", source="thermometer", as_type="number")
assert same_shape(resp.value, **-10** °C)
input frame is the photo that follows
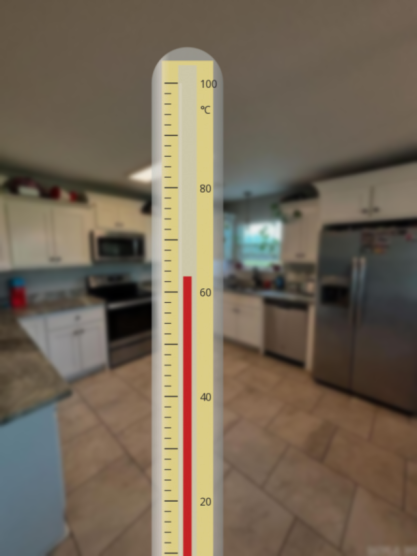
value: **63** °C
